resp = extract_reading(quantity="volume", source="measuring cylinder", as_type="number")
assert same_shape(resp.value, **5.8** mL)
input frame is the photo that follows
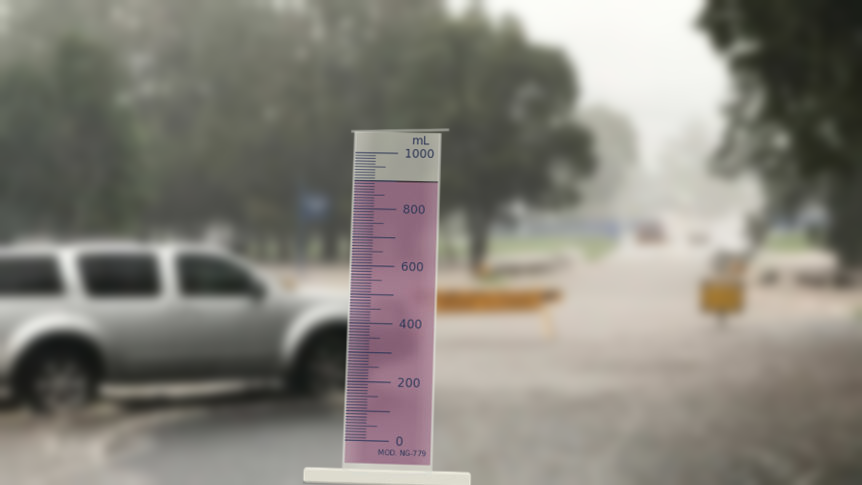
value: **900** mL
